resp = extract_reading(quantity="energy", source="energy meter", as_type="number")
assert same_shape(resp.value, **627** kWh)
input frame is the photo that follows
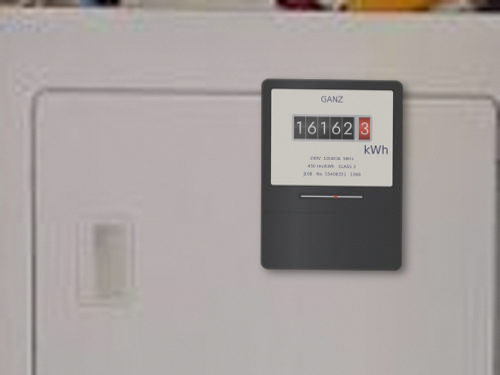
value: **16162.3** kWh
